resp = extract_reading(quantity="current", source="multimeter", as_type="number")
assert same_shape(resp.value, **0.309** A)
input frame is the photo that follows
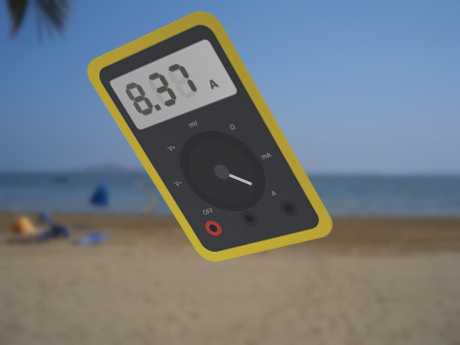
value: **8.37** A
